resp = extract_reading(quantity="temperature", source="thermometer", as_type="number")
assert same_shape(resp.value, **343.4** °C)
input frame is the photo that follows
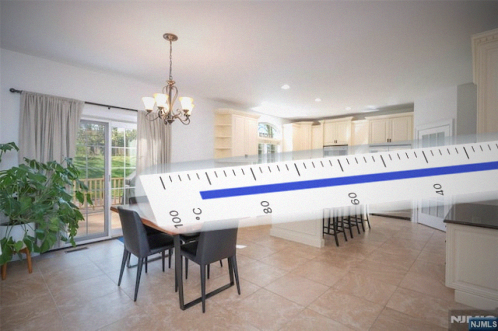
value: **93** °C
